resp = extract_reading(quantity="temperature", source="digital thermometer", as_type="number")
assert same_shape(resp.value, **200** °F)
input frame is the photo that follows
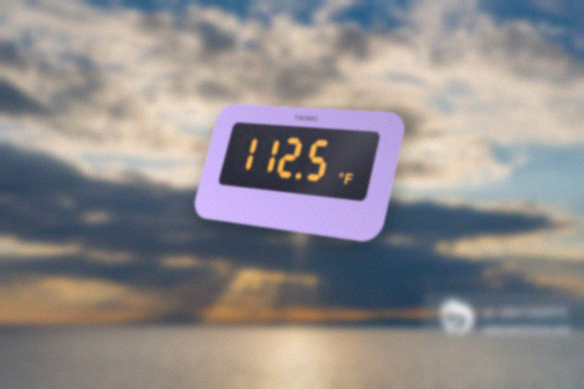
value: **112.5** °F
